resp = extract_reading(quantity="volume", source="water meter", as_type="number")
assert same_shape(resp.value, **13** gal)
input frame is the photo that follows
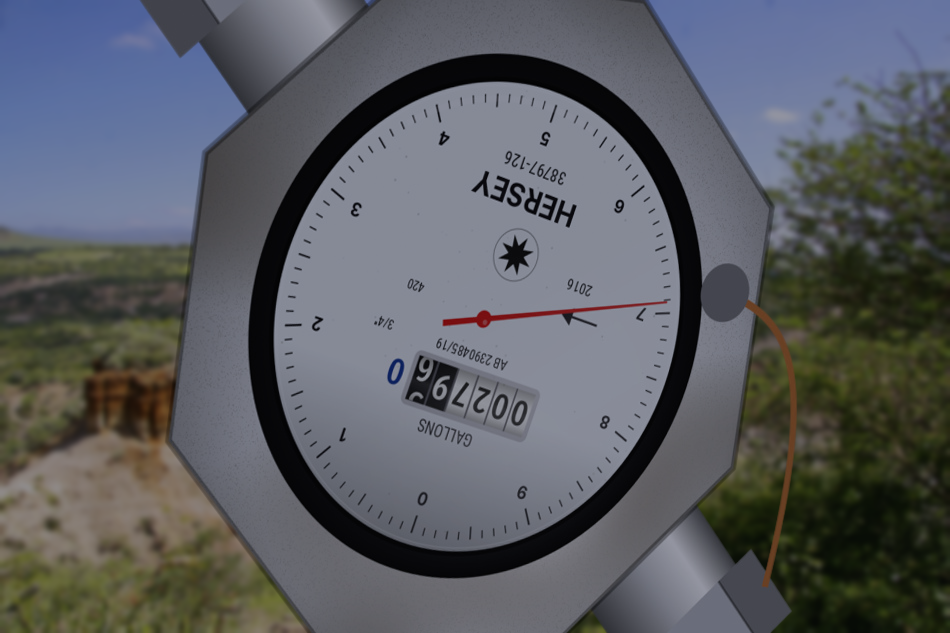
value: **27956.9** gal
